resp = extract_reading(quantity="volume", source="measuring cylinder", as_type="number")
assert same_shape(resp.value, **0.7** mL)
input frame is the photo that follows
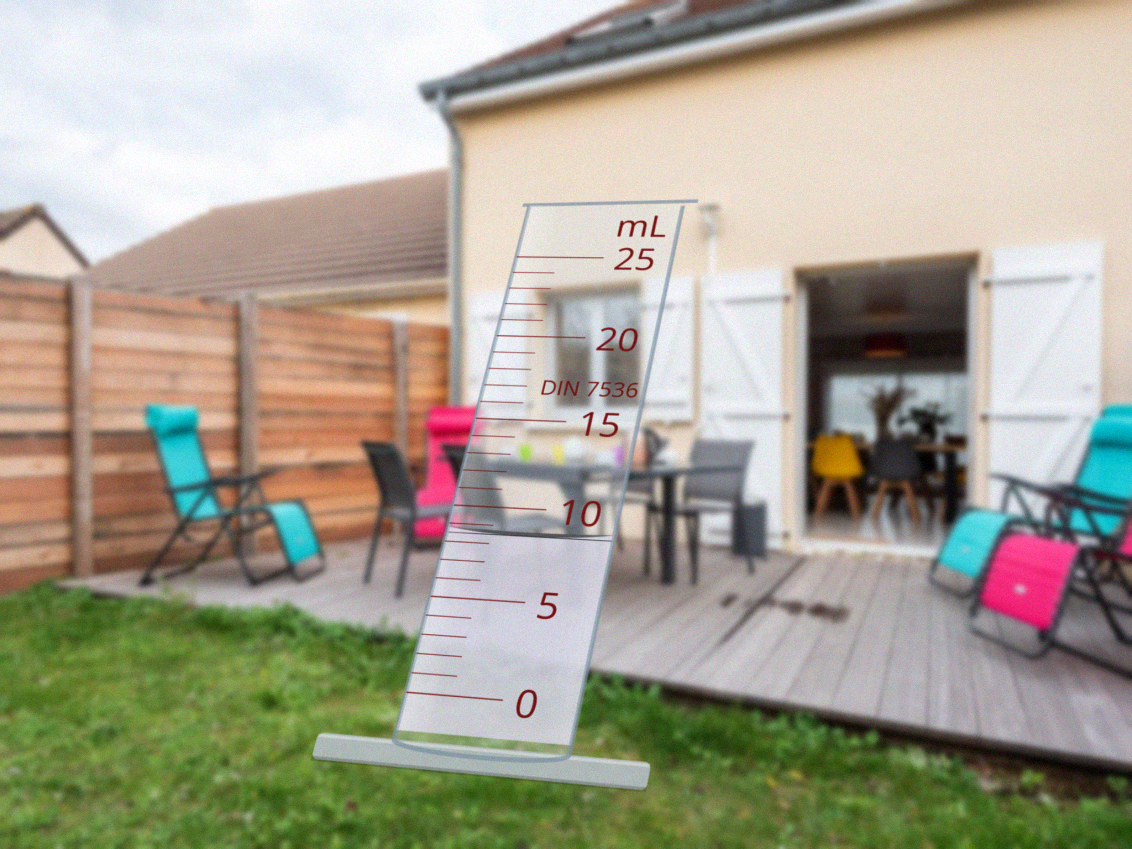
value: **8.5** mL
